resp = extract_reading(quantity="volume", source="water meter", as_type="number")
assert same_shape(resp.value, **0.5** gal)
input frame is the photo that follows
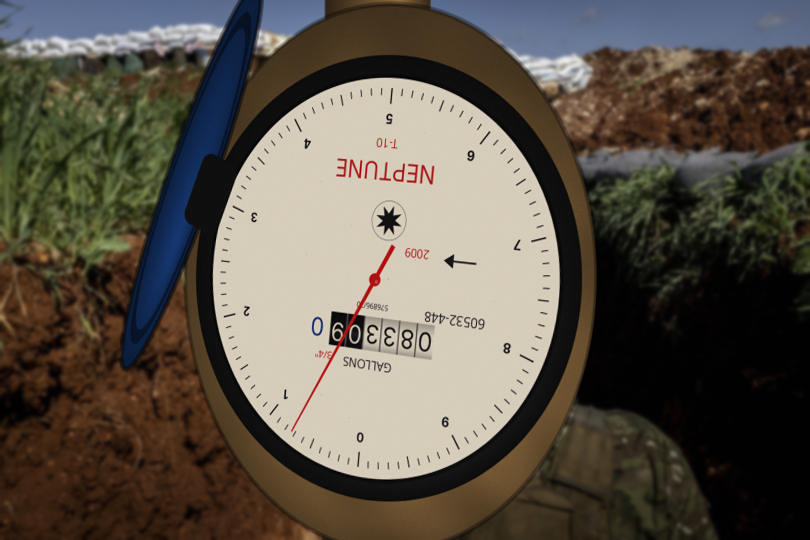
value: **833090.7** gal
